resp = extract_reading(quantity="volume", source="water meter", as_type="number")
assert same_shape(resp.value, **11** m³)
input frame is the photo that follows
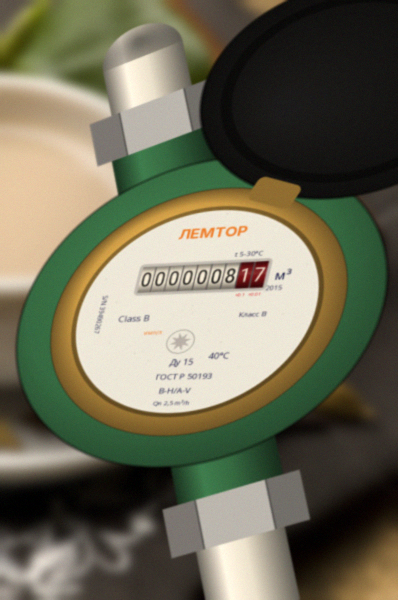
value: **8.17** m³
